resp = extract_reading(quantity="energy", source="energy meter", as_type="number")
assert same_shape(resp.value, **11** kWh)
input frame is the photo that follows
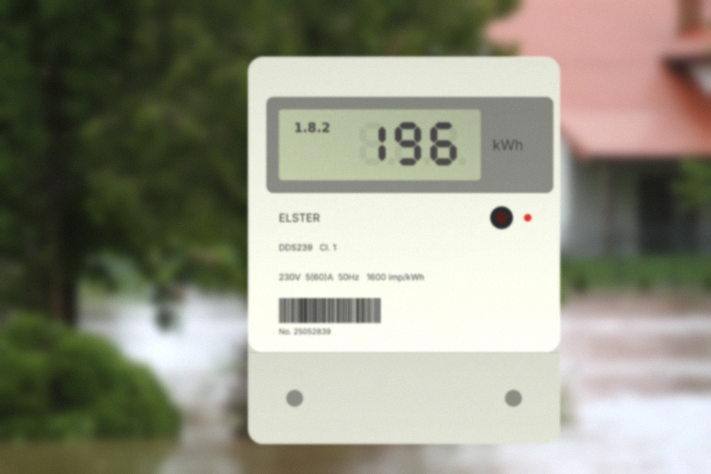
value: **196** kWh
